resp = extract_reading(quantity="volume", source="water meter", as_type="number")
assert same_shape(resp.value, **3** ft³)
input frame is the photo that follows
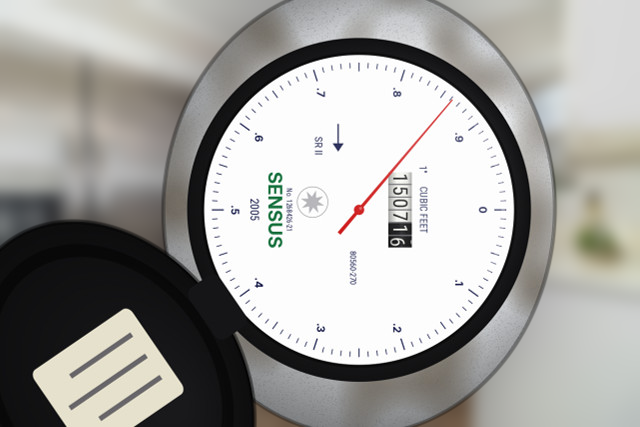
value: **150715.86** ft³
